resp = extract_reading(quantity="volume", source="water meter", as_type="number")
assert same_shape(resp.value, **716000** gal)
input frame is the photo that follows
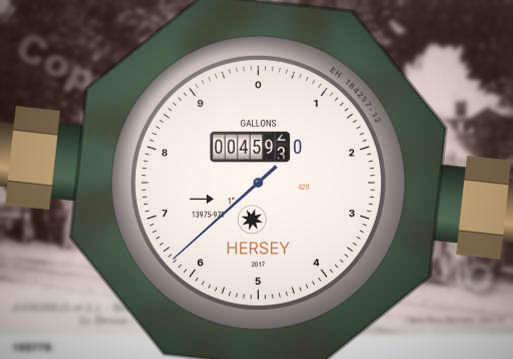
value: **45926.3** gal
